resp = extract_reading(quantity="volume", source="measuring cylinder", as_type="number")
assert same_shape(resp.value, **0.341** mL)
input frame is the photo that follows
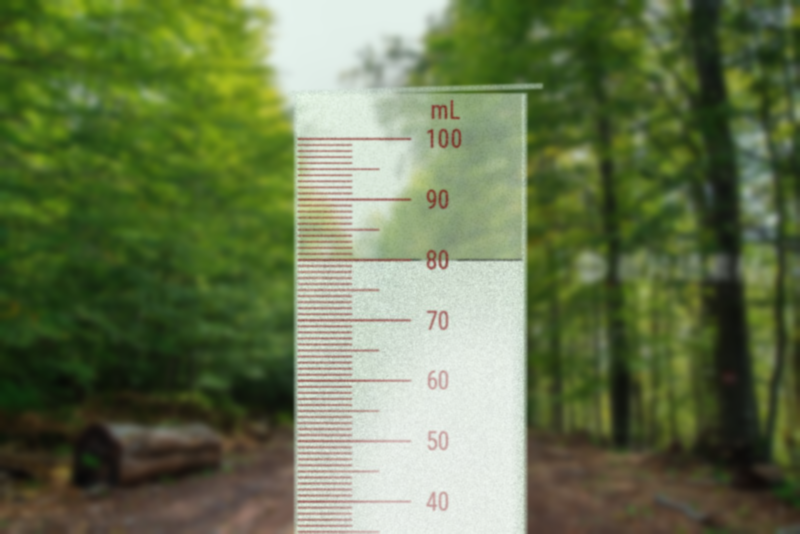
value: **80** mL
